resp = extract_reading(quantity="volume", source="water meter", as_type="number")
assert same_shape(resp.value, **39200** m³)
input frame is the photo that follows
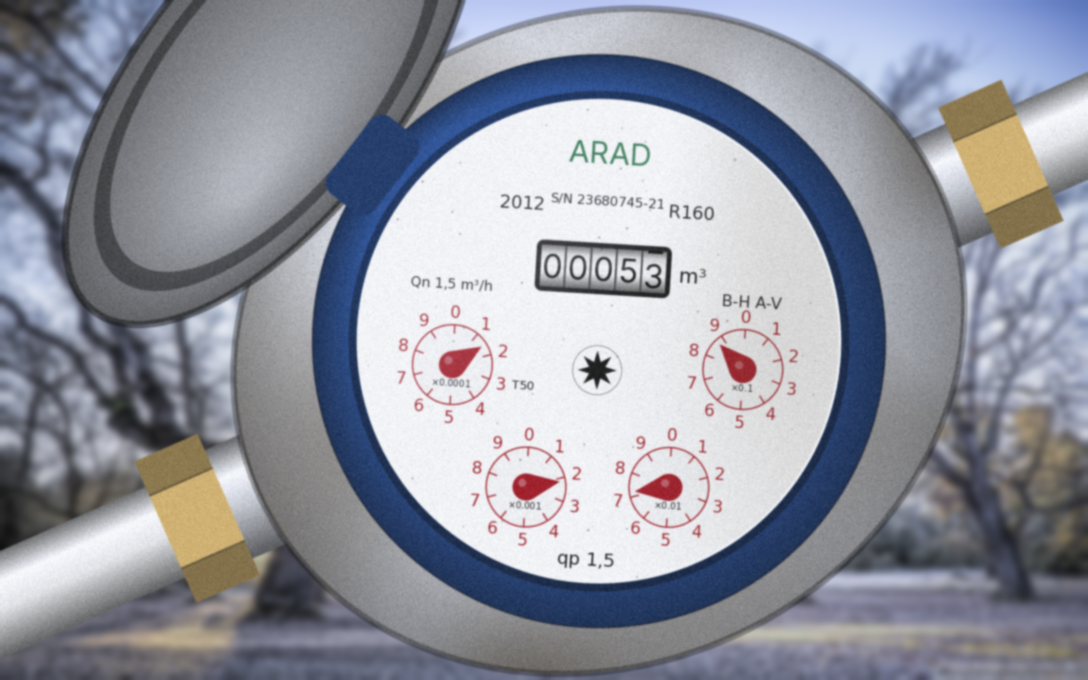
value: **52.8721** m³
